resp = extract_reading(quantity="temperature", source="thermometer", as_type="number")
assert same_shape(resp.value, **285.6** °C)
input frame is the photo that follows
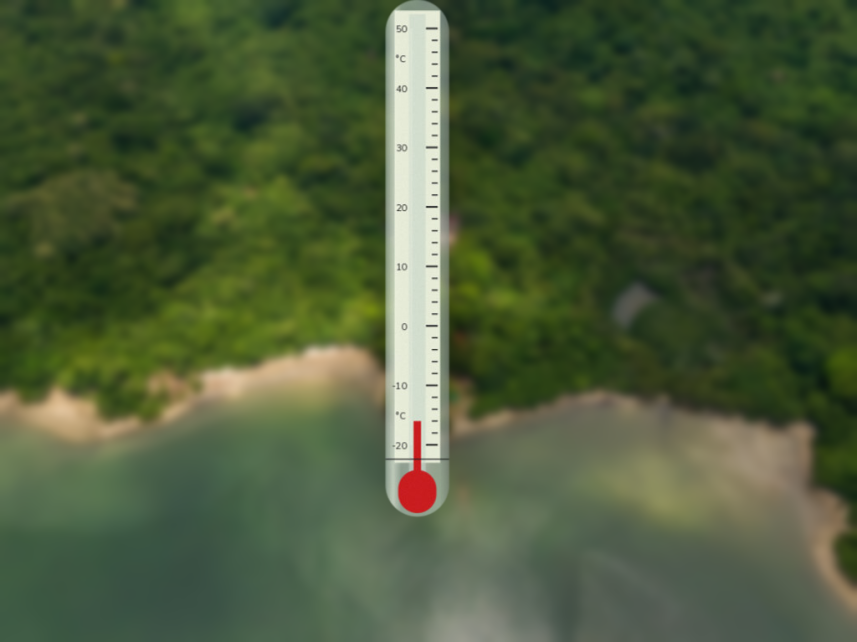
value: **-16** °C
